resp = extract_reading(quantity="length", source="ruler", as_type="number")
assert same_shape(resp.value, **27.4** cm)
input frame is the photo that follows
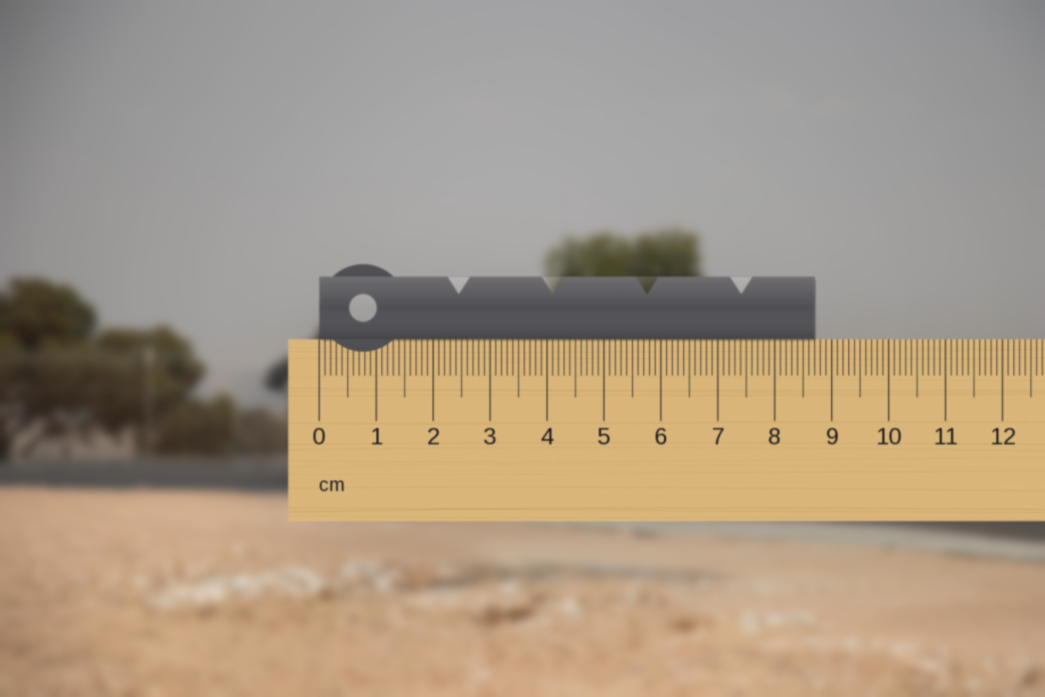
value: **8.7** cm
